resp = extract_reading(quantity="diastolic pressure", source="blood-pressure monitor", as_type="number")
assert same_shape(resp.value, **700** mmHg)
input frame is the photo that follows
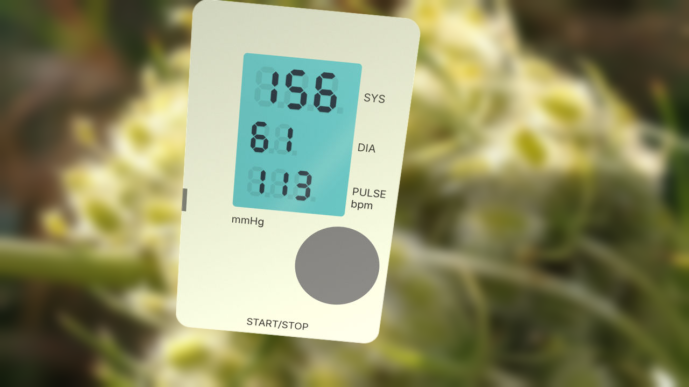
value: **61** mmHg
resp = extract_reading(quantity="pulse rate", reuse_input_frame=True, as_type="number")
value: **113** bpm
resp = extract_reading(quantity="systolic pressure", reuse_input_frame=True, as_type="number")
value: **156** mmHg
